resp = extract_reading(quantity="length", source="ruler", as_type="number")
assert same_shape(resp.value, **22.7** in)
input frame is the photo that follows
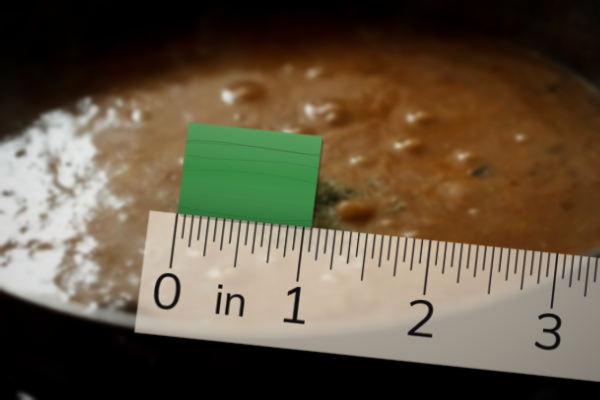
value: **1.0625** in
